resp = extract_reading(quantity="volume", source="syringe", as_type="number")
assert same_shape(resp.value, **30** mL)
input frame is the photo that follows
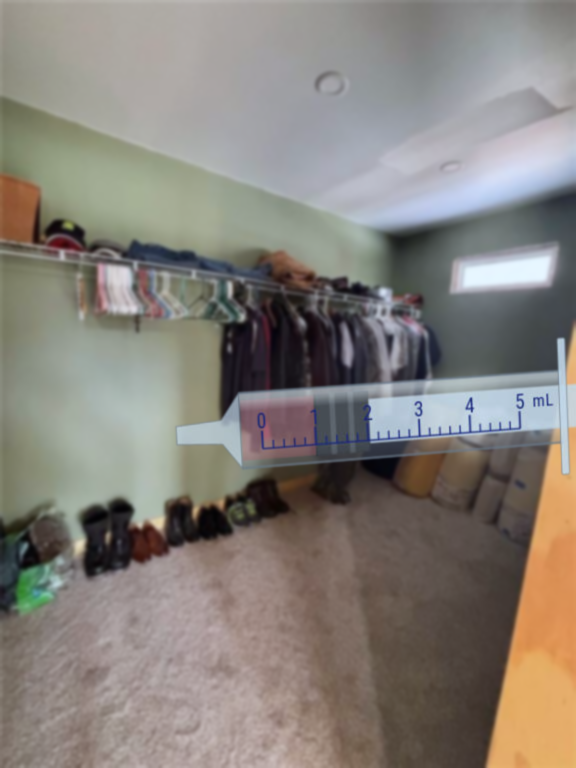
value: **1** mL
